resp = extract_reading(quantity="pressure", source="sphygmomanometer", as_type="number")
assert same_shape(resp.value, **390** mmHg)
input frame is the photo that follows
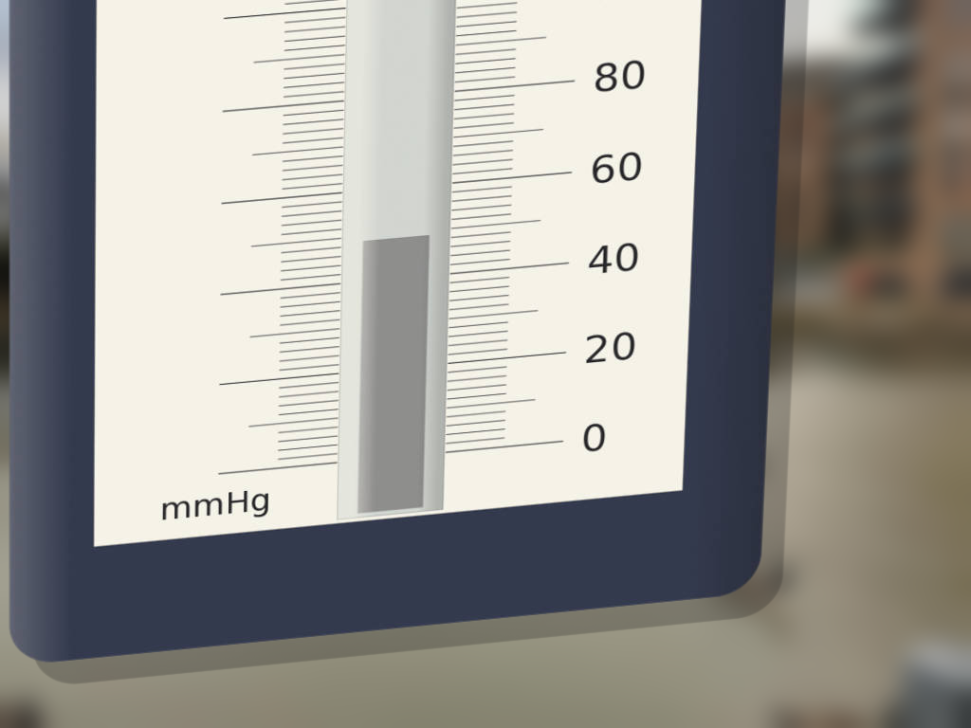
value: **49** mmHg
